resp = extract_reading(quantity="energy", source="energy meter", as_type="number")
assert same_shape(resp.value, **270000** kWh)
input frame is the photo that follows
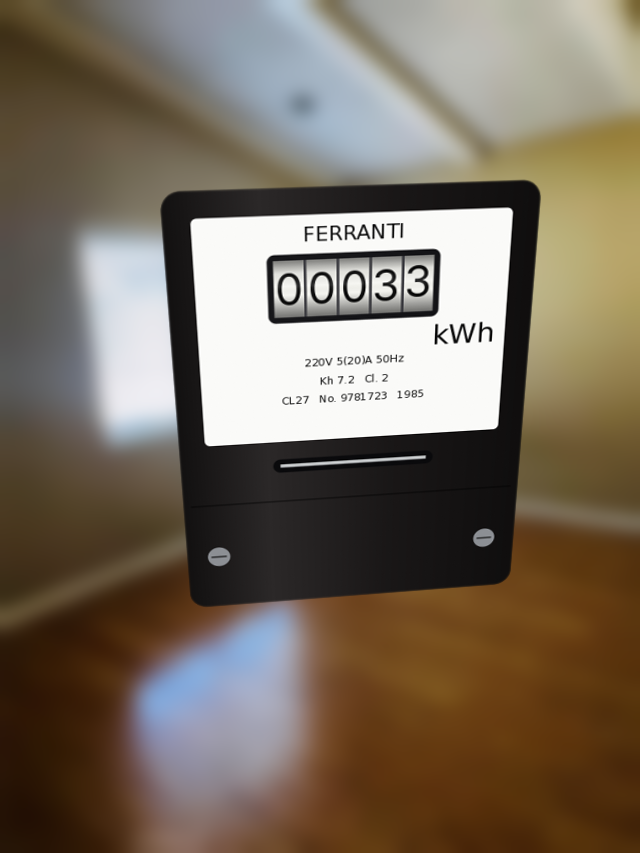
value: **33** kWh
